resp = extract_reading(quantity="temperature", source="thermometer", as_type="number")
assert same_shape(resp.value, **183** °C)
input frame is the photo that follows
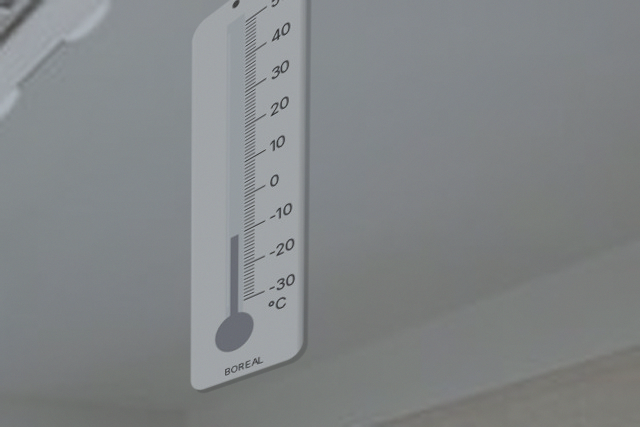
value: **-10** °C
